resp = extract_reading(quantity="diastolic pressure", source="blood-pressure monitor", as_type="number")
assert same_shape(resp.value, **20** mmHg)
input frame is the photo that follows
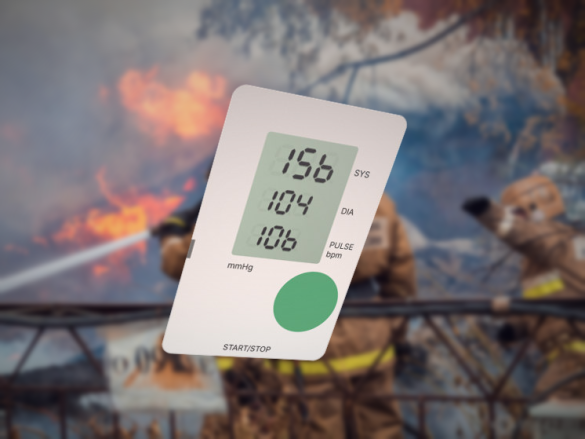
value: **104** mmHg
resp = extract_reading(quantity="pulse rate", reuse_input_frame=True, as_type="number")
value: **106** bpm
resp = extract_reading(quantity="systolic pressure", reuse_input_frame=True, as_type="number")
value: **156** mmHg
